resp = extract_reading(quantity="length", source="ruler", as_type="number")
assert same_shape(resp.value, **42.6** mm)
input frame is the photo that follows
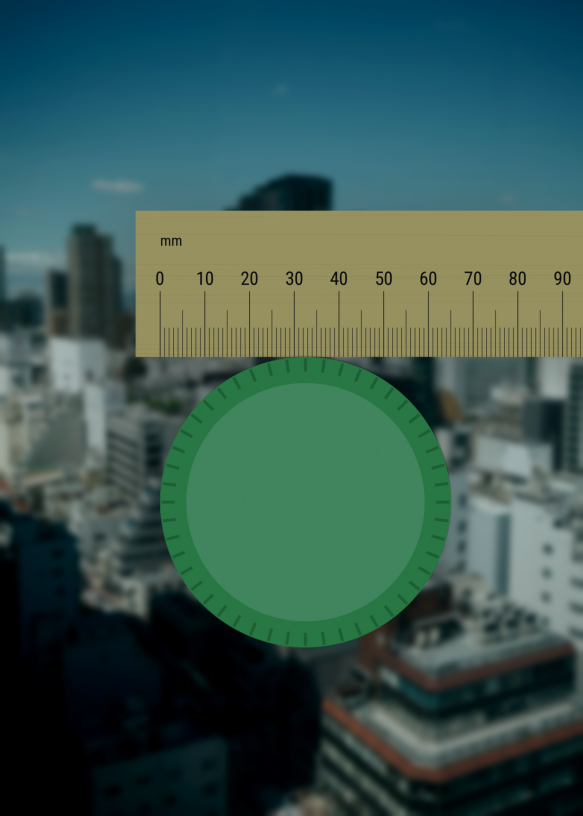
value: **65** mm
